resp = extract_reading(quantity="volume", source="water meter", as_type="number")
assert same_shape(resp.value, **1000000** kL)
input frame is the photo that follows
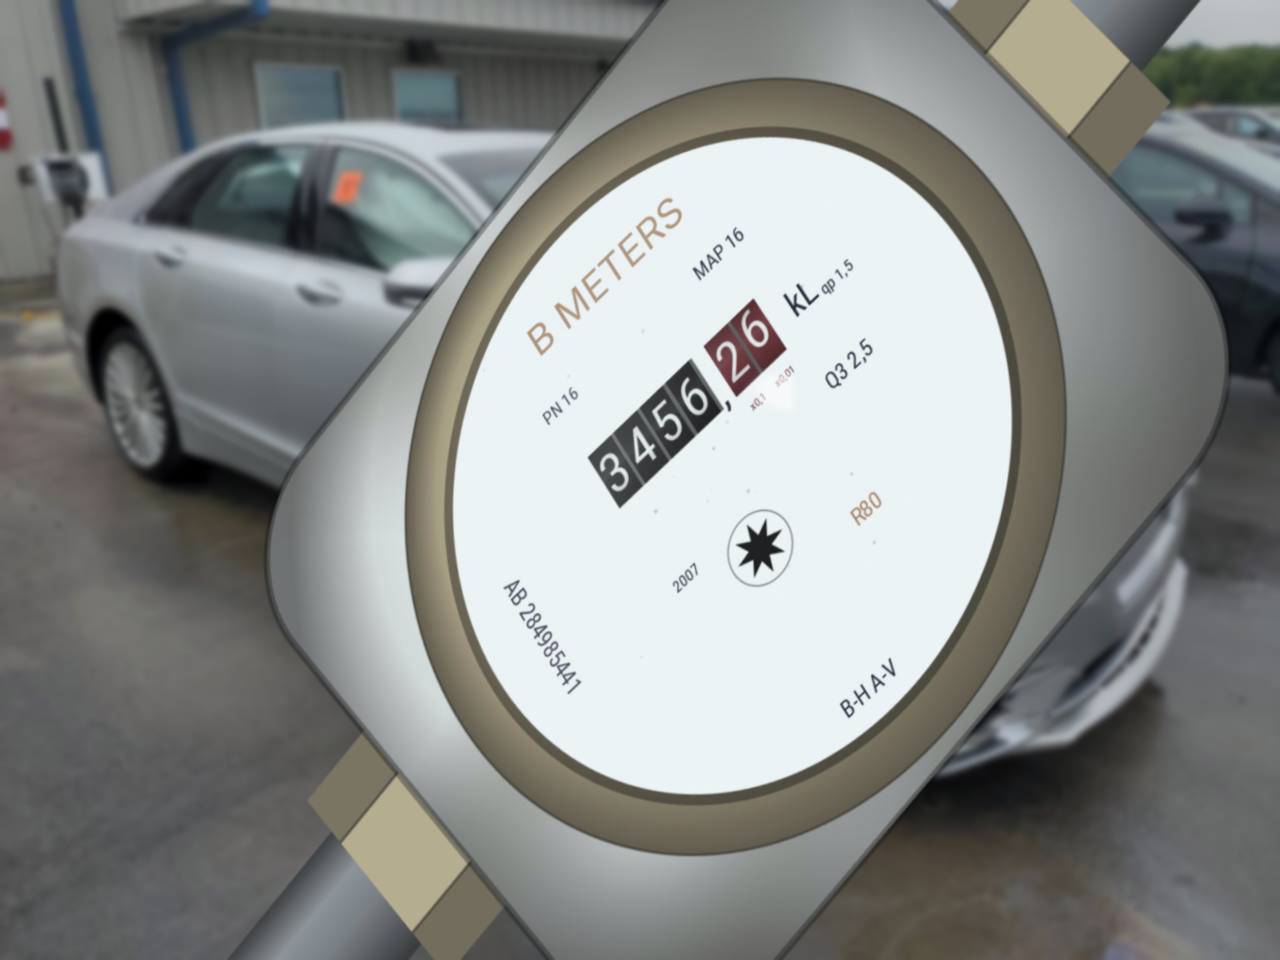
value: **3456.26** kL
